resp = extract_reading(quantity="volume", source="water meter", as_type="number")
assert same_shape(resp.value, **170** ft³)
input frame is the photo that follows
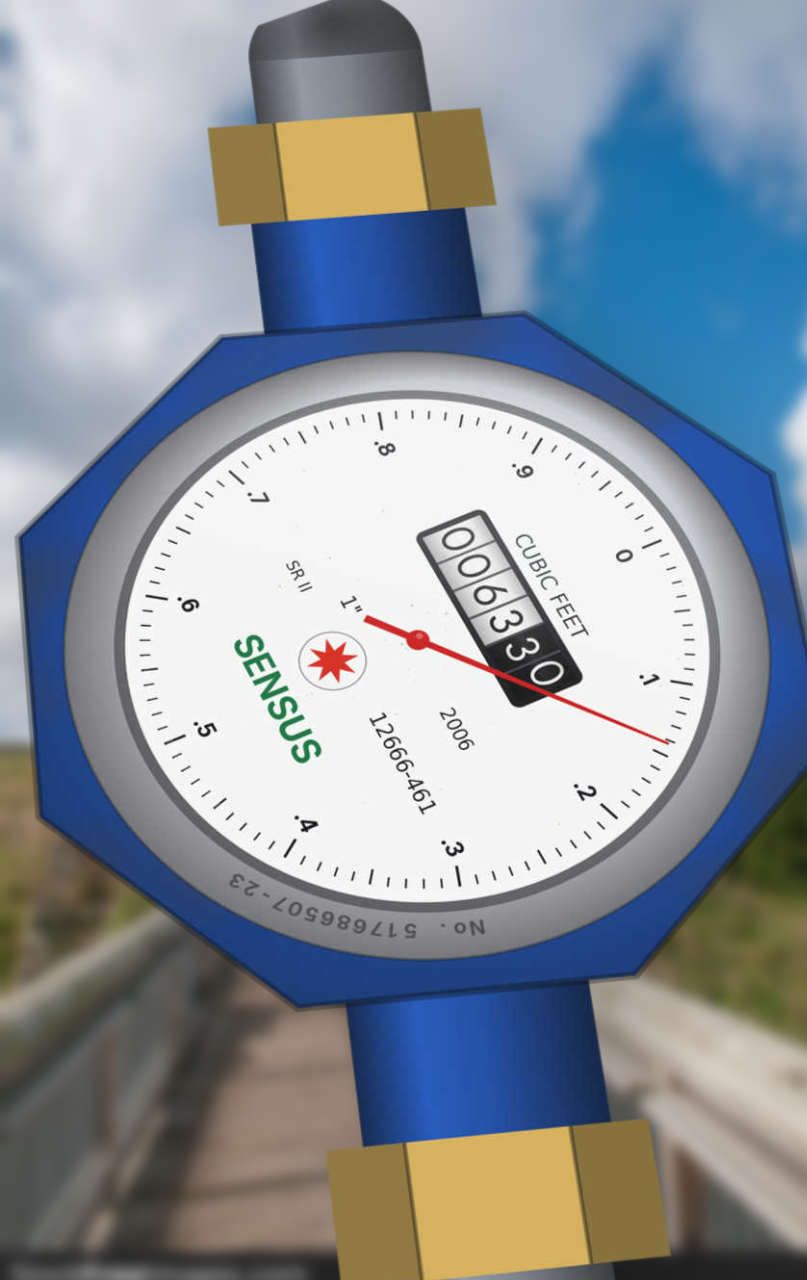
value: **6330.14** ft³
